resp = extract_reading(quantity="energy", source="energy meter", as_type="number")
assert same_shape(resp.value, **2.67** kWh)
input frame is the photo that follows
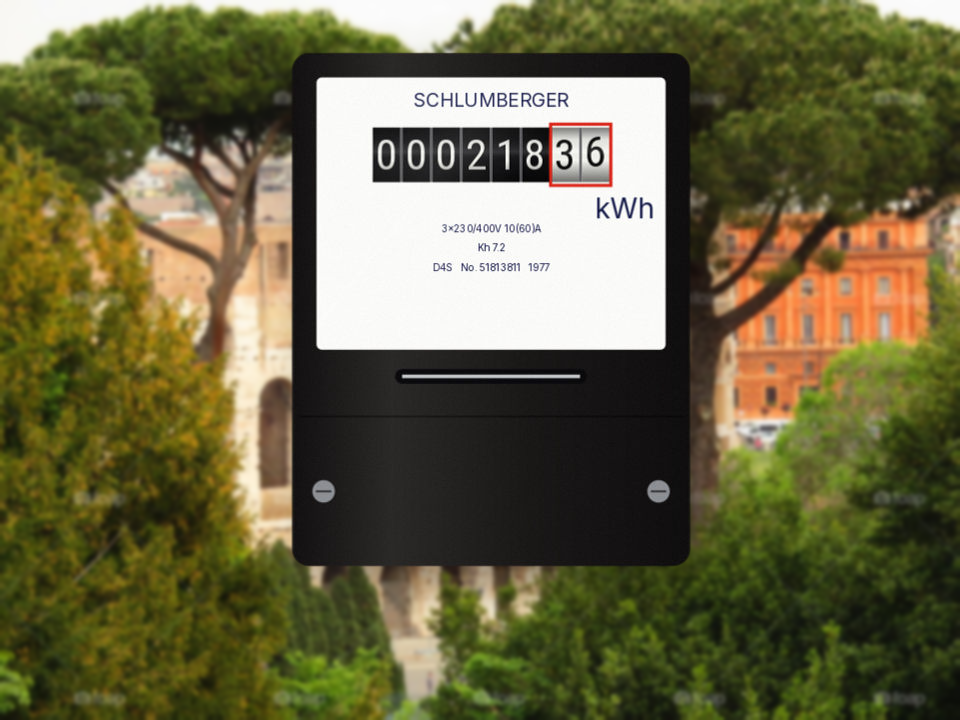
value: **218.36** kWh
